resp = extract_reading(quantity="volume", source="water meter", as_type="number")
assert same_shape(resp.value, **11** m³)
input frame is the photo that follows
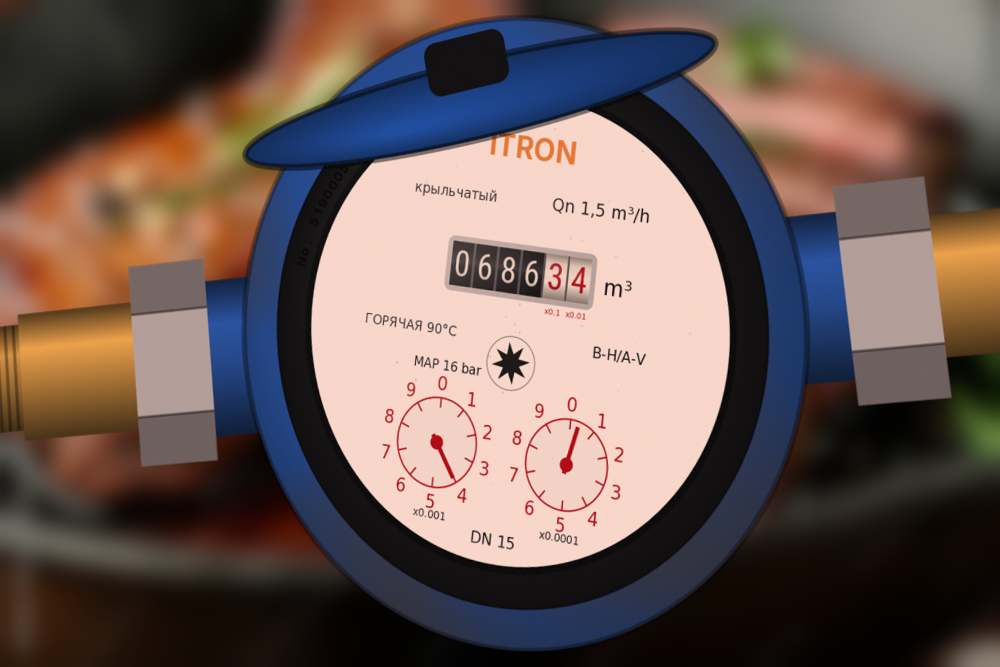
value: **686.3440** m³
